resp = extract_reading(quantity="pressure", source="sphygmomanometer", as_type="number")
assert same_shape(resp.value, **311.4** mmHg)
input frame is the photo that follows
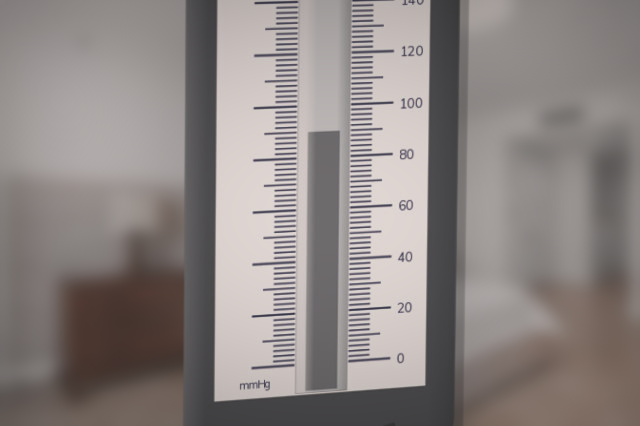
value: **90** mmHg
